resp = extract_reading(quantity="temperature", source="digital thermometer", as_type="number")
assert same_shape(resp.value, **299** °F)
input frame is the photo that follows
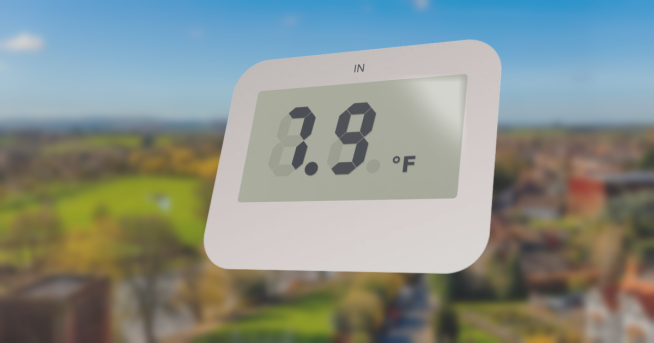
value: **7.9** °F
